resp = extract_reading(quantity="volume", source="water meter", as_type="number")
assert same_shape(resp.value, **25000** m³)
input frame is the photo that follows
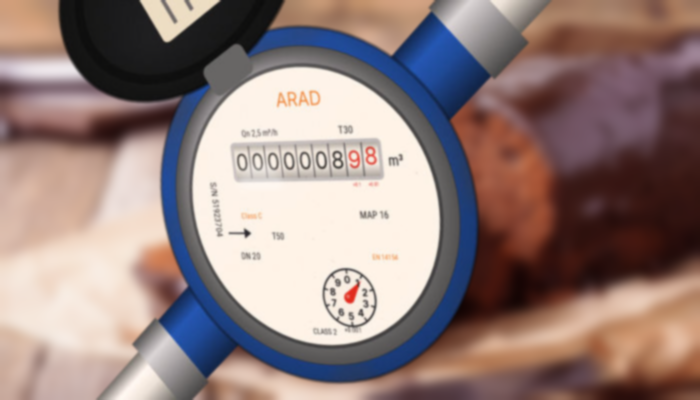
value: **8.981** m³
